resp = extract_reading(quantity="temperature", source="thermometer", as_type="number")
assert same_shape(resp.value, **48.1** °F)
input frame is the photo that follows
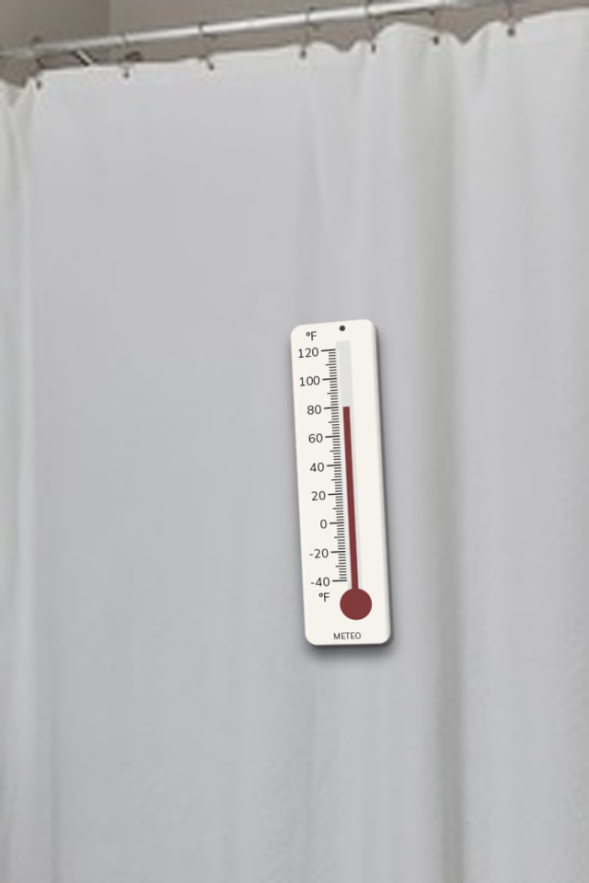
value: **80** °F
